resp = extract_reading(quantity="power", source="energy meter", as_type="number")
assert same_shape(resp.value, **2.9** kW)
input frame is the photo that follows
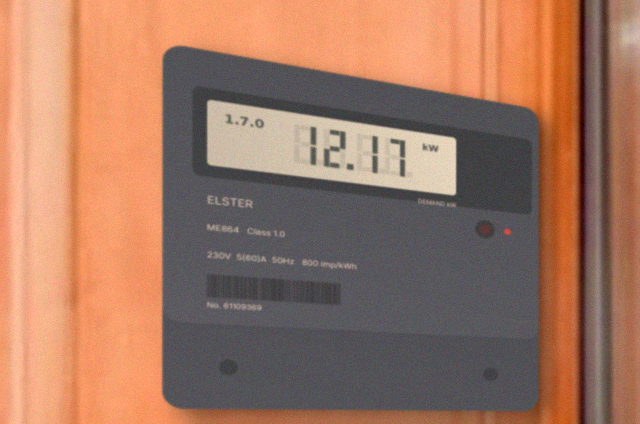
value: **12.17** kW
